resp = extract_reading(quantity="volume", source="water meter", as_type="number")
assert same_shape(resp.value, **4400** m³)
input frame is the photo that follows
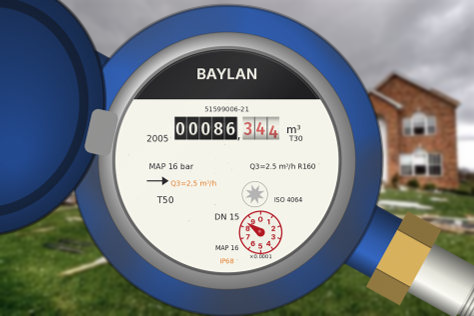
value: **86.3438** m³
